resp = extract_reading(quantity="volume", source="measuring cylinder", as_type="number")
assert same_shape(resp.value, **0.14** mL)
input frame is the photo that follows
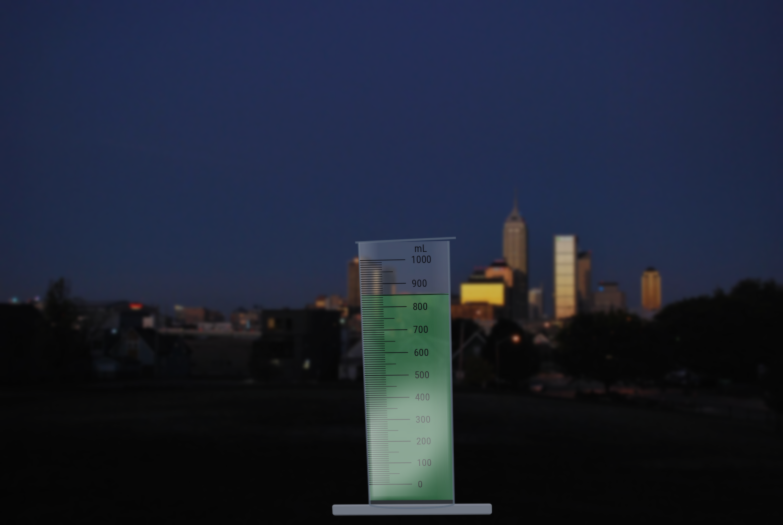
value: **850** mL
